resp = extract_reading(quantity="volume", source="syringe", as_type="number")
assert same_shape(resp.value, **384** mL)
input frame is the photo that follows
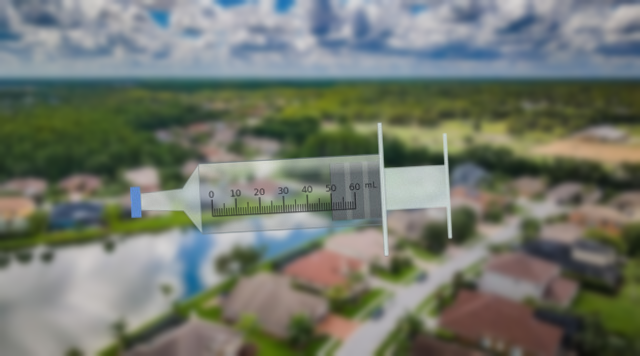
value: **50** mL
